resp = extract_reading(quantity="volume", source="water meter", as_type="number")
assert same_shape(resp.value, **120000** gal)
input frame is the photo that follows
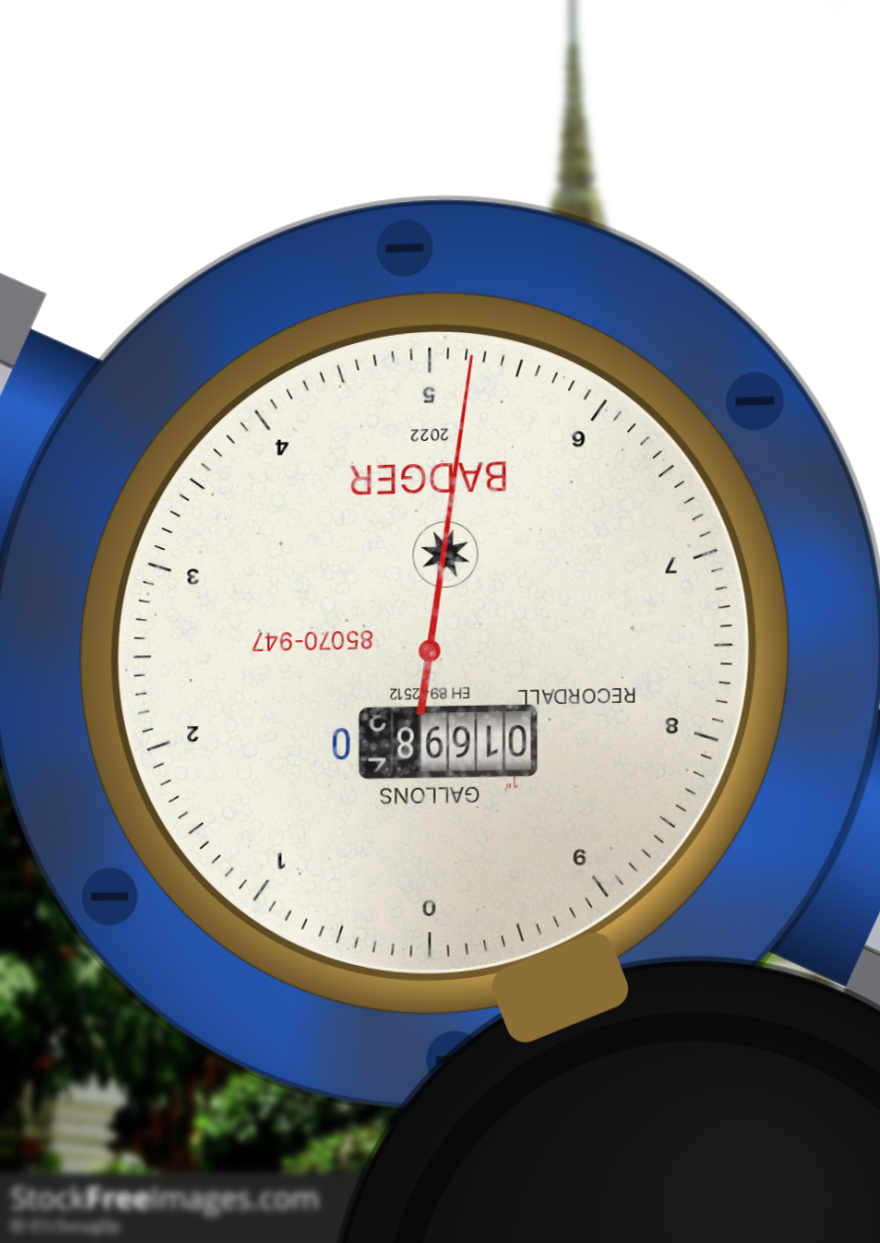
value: **169825.2** gal
